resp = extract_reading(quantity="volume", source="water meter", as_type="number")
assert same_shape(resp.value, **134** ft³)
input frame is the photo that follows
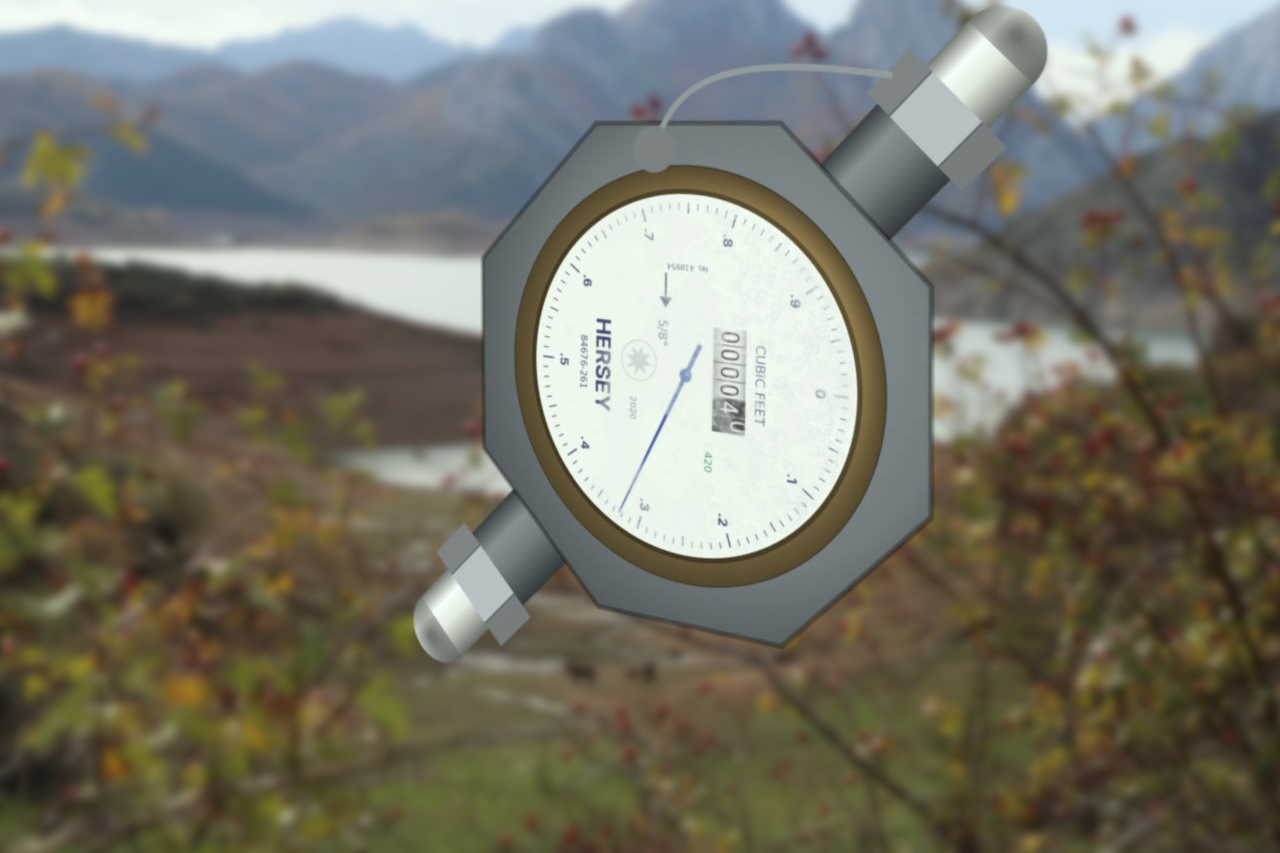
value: **40.32** ft³
